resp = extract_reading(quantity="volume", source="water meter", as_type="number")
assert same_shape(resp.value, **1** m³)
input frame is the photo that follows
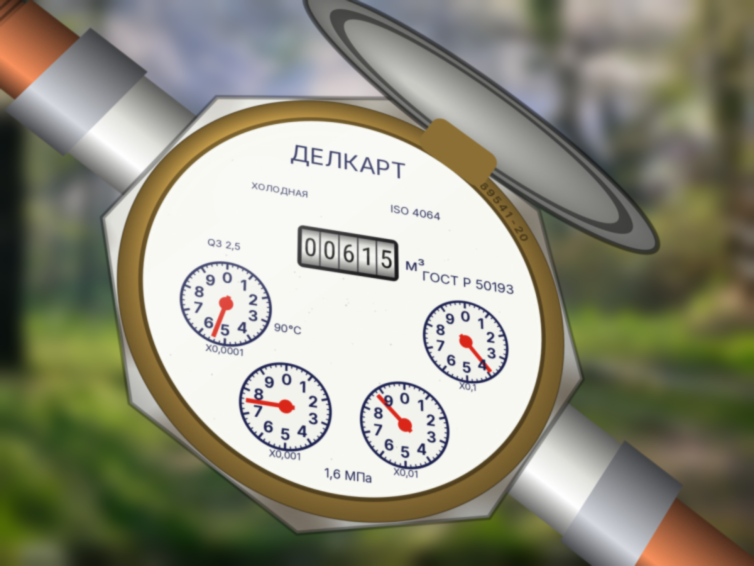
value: **615.3875** m³
